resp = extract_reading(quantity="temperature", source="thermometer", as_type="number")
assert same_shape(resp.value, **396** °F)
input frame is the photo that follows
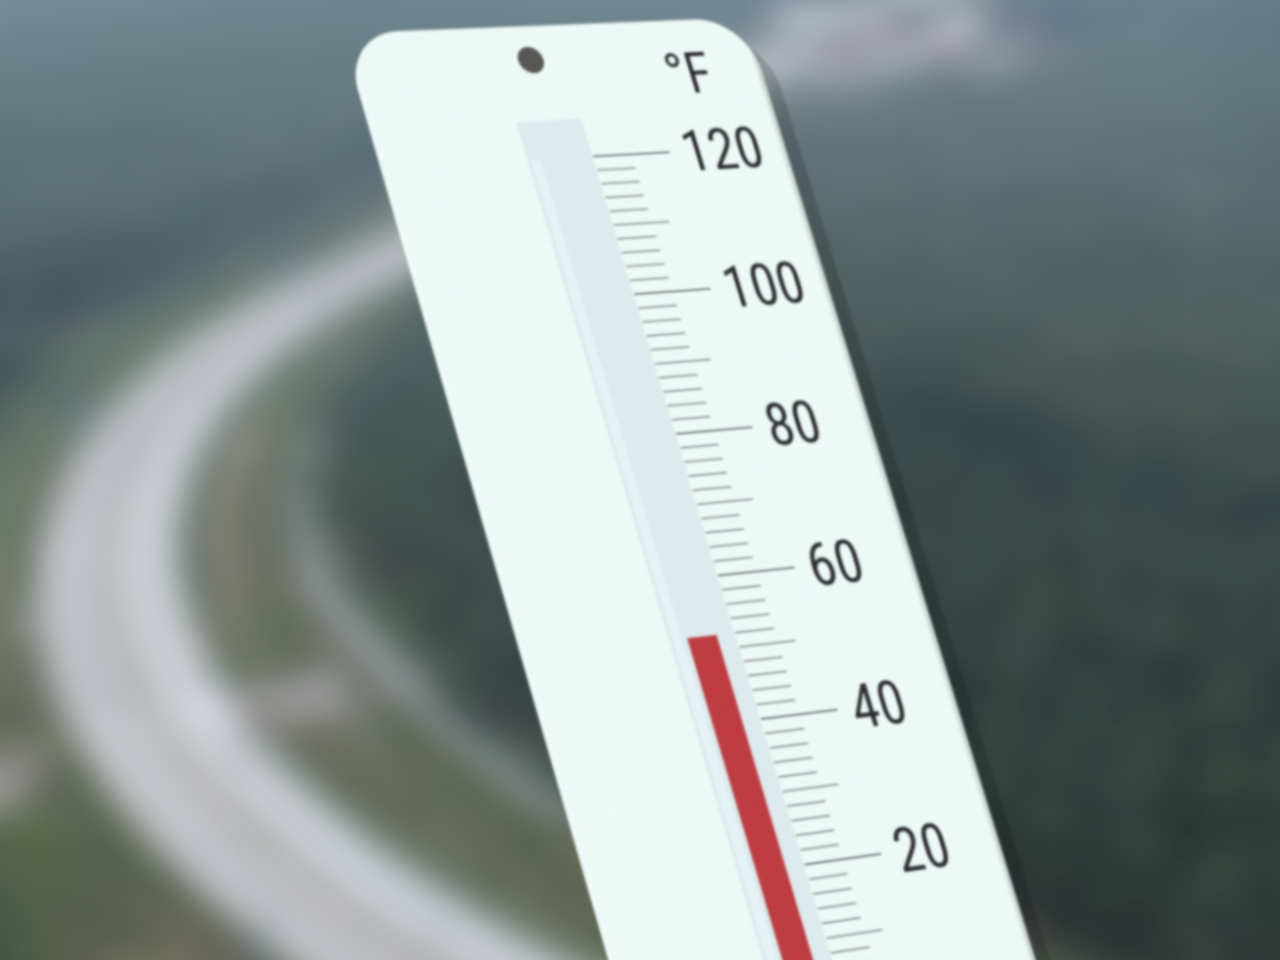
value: **52** °F
